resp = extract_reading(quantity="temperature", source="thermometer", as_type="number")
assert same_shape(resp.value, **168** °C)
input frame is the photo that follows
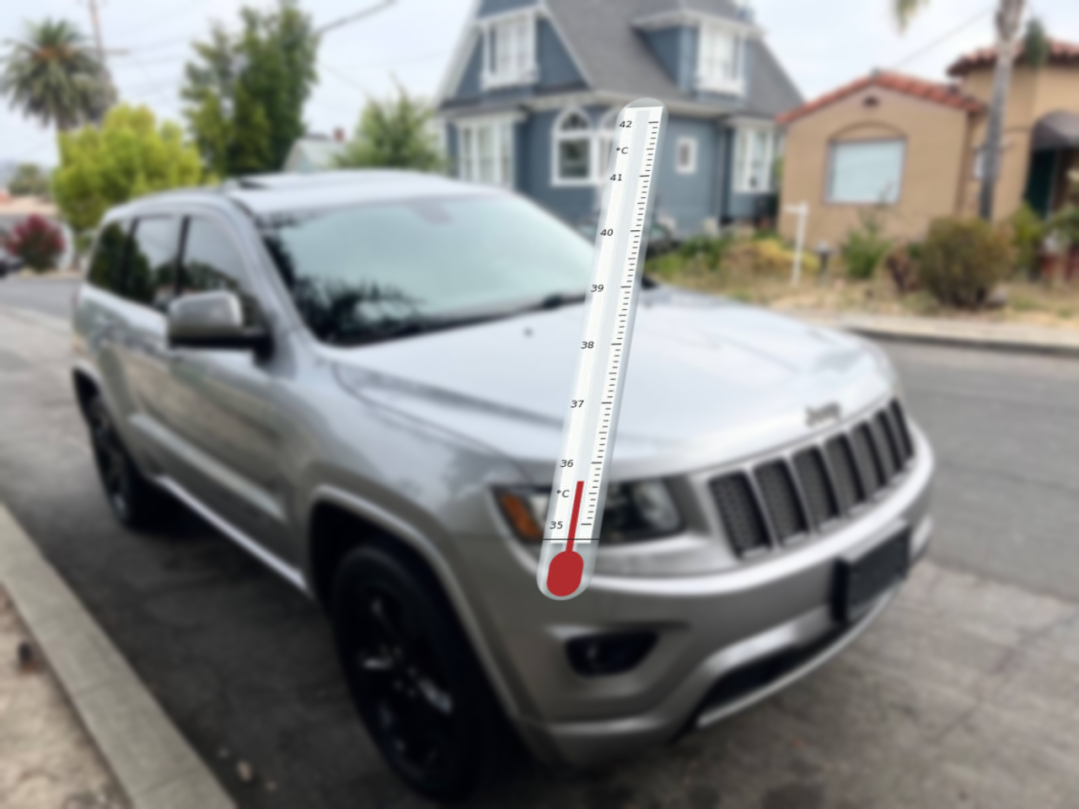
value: **35.7** °C
